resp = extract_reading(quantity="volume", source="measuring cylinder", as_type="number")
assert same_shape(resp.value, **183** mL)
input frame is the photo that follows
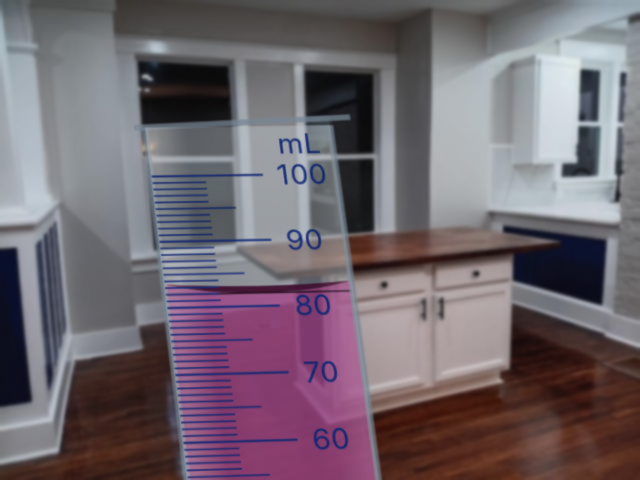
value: **82** mL
